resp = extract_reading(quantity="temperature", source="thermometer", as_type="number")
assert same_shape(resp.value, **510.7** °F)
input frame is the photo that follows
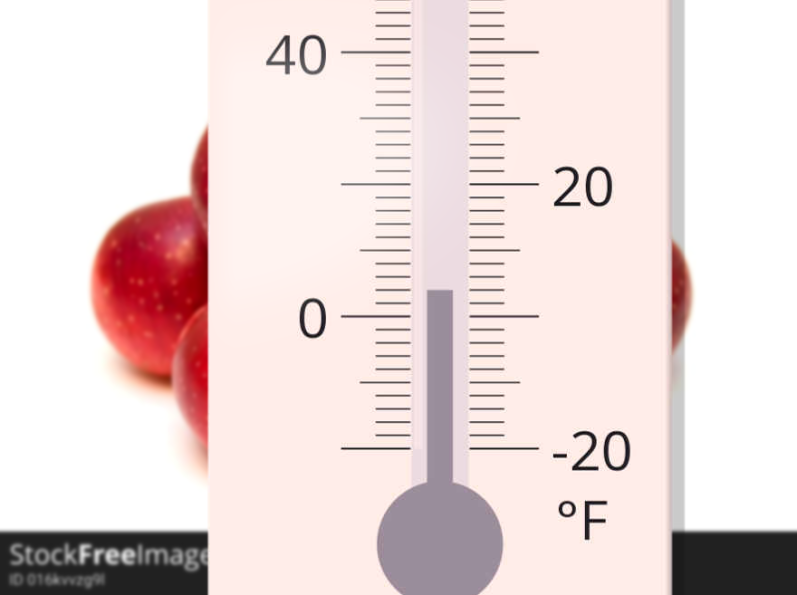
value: **4** °F
